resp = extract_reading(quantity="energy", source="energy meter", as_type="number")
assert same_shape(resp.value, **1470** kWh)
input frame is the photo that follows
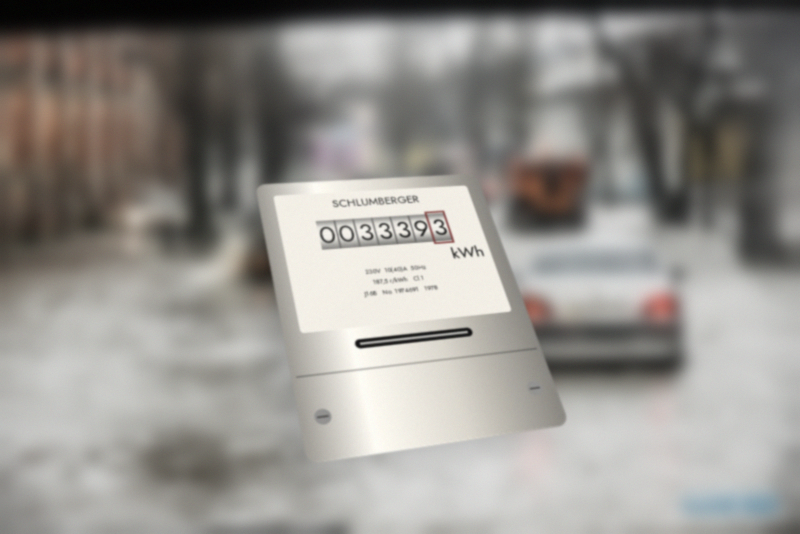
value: **3339.3** kWh
